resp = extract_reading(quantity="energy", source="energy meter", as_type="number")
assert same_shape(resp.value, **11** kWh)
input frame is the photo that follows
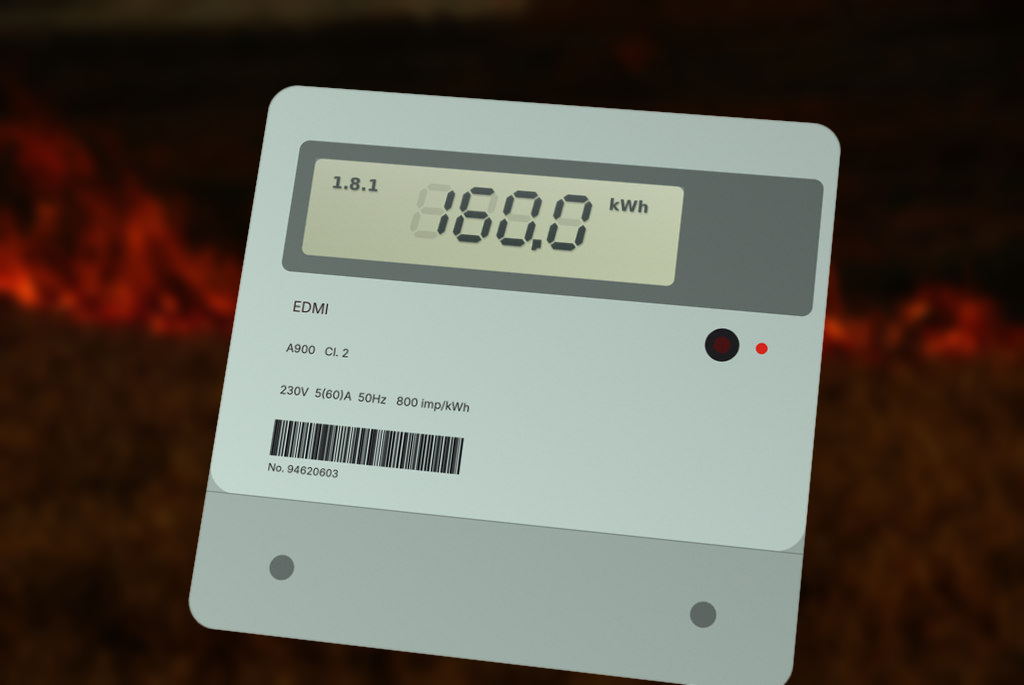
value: **160.0** kWh
